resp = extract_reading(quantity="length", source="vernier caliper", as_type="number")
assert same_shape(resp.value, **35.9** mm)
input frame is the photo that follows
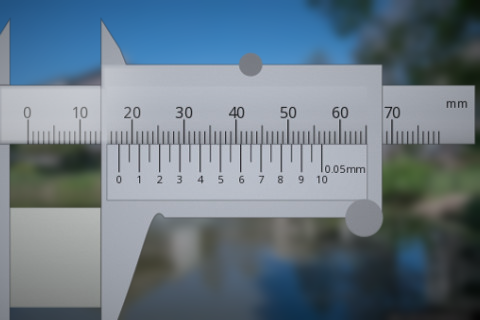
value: **17.5** mm
